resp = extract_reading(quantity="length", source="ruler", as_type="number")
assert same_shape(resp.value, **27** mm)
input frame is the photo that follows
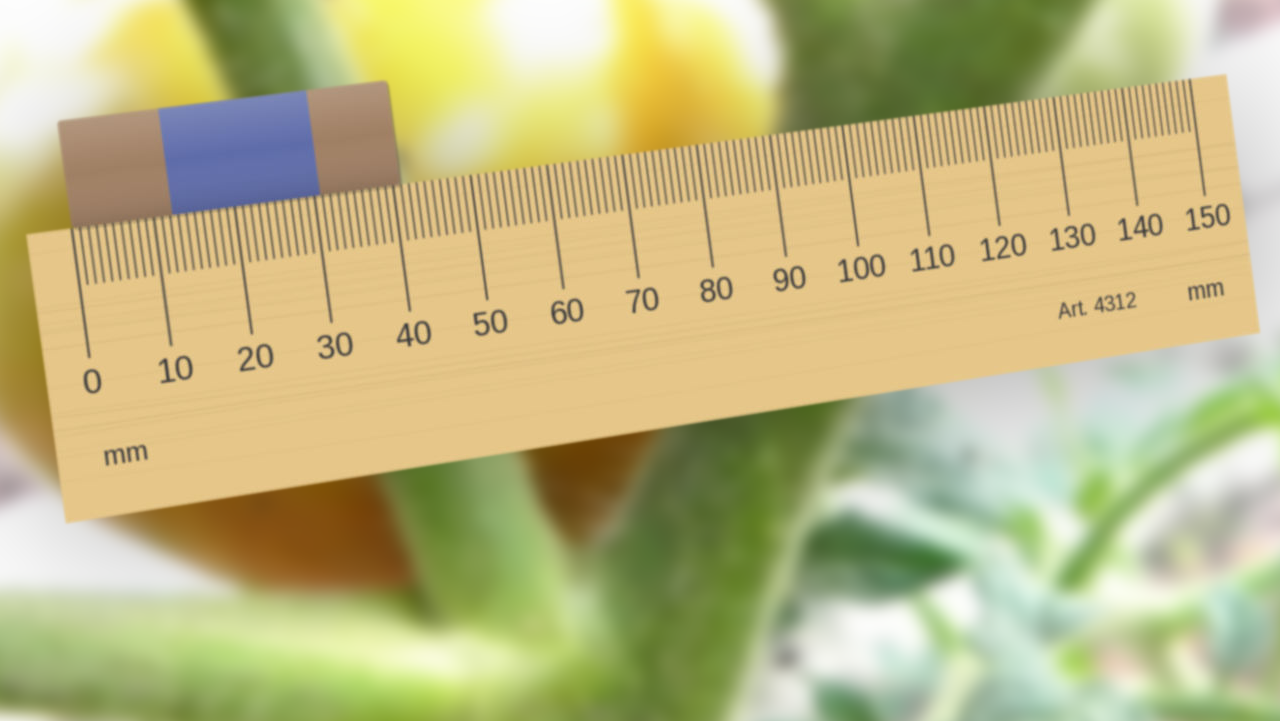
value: **41** mm
